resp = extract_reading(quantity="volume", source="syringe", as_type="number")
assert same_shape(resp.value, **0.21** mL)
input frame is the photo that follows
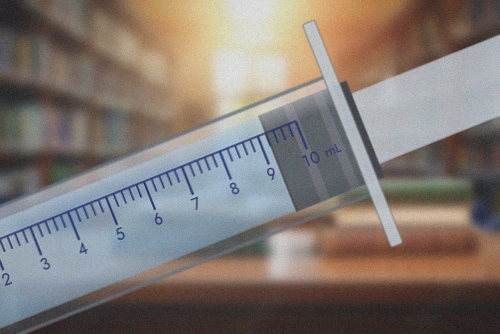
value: **9.2** mL
